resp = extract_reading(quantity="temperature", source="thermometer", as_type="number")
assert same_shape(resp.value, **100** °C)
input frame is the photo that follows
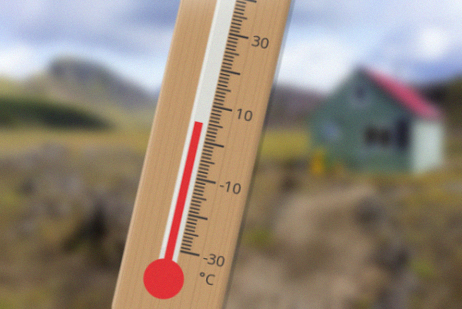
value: **5** °C
